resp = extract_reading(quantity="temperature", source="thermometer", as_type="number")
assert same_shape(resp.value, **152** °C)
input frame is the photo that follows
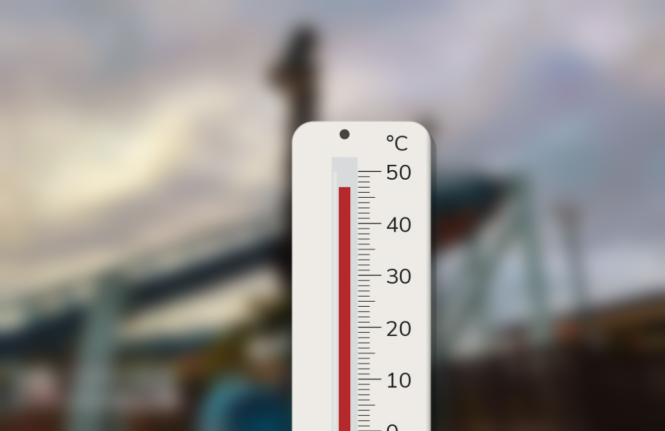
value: **47** °C
